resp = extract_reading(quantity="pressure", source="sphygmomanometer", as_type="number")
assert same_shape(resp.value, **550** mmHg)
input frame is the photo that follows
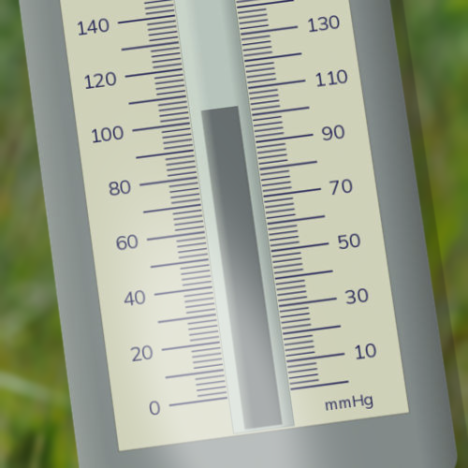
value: **104** mmHg
